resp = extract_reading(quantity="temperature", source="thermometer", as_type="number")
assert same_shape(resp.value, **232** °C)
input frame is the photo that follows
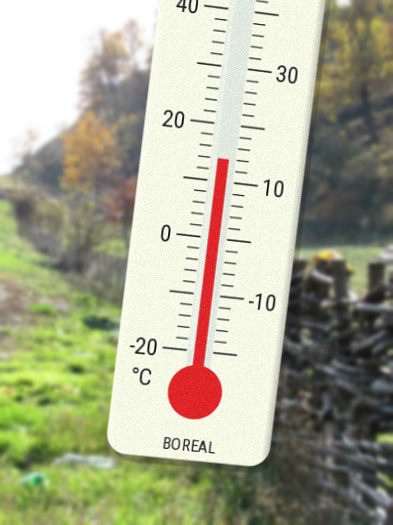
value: **14** °C
